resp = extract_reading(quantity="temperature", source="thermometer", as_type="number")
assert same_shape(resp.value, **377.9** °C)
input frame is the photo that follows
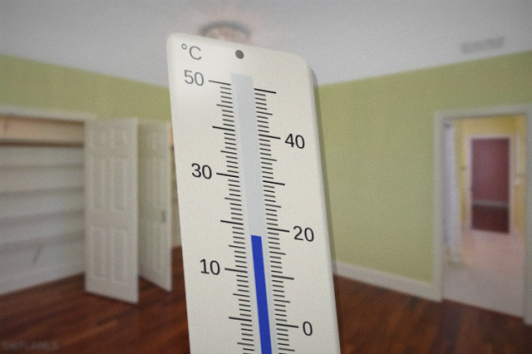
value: **18** °C
